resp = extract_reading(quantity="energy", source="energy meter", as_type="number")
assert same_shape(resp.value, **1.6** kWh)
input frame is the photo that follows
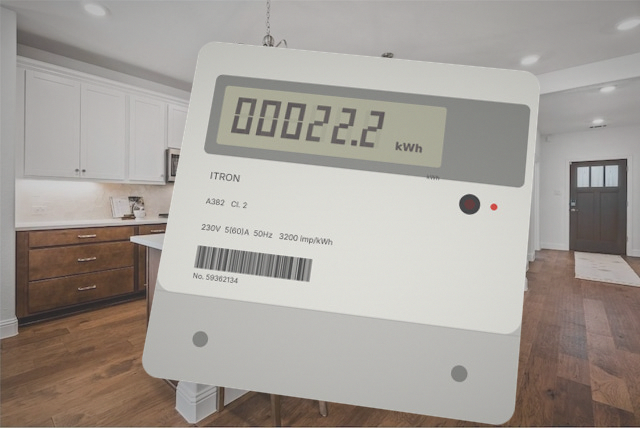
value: **22.2** kWh
